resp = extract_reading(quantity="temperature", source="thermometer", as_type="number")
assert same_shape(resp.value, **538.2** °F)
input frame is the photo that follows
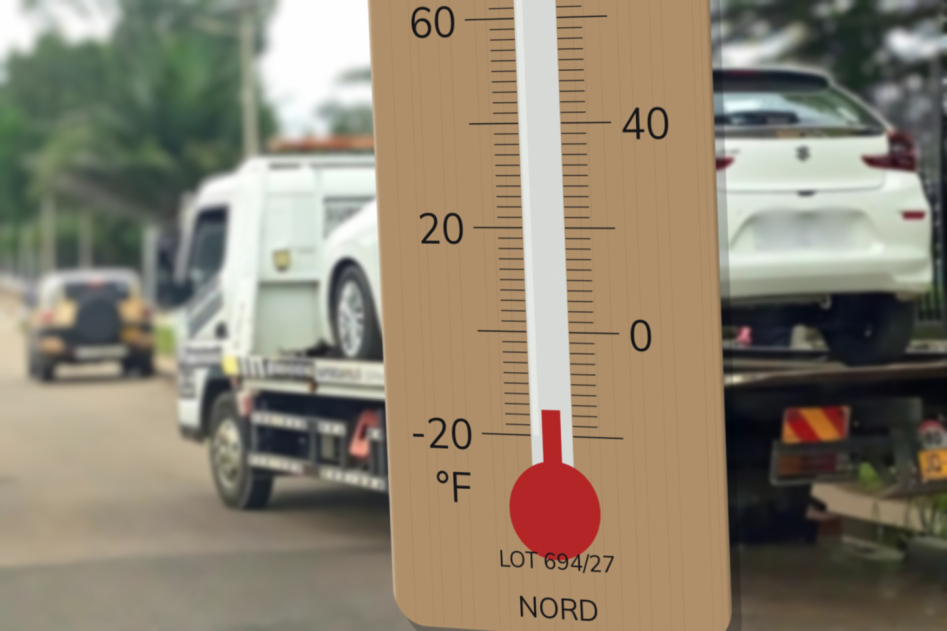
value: **-15** °F
